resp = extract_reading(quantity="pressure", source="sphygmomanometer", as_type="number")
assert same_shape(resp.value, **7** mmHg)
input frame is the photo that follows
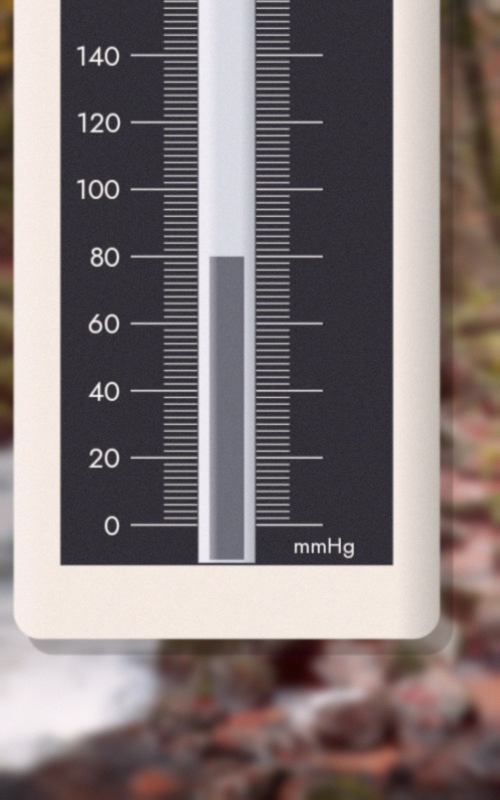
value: **80** mmHg
